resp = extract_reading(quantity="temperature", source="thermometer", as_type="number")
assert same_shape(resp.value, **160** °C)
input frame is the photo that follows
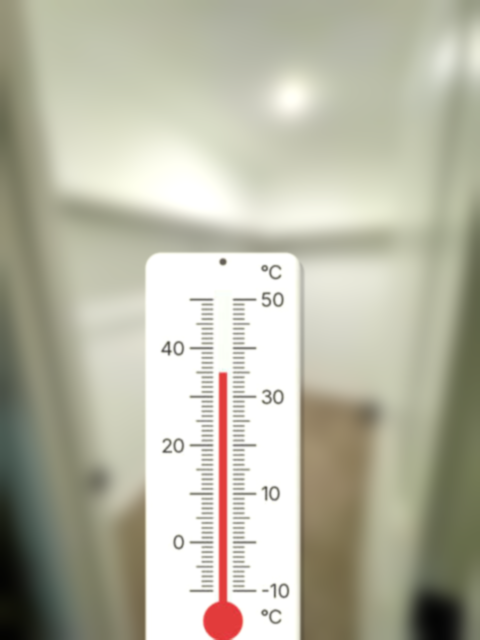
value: **35** °C
